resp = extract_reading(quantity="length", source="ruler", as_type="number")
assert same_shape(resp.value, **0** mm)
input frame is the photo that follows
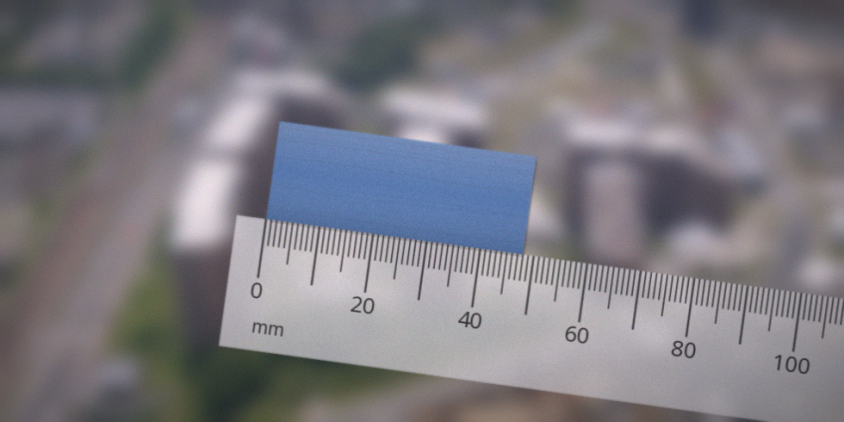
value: **48** mm
